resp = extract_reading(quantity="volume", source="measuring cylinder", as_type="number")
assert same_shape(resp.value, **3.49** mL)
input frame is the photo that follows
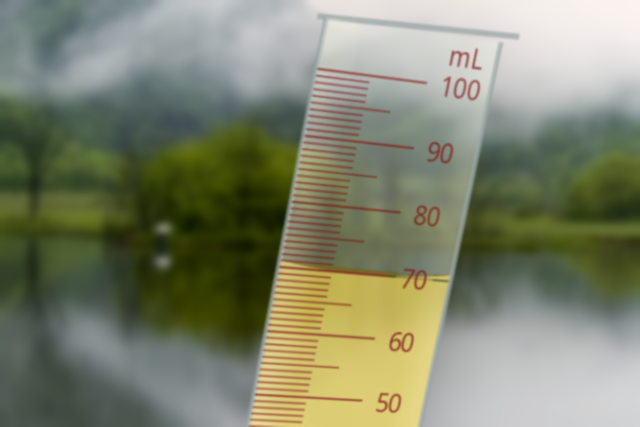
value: **70** mL
